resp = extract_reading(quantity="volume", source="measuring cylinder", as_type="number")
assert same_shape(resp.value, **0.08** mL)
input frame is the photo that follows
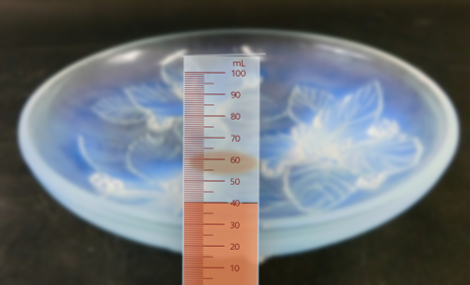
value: **40** mL
